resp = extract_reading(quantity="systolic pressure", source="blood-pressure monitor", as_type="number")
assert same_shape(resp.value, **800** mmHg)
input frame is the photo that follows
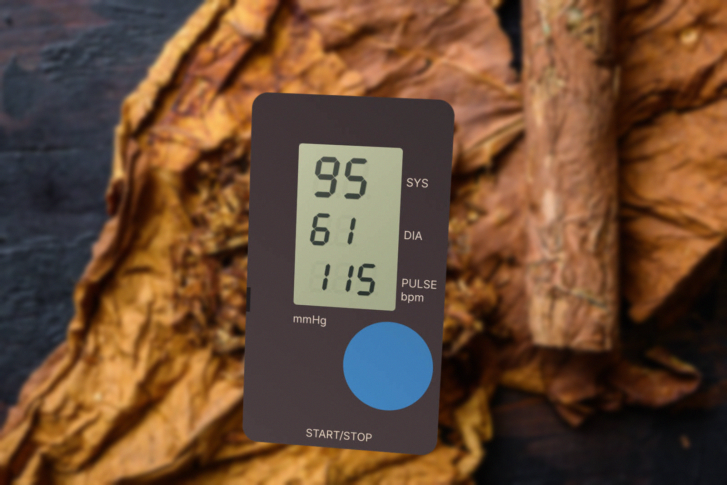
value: **95** mmHg
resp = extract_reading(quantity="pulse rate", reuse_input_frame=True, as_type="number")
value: **115** bpm
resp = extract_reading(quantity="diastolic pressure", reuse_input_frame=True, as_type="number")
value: **61** mmHg
